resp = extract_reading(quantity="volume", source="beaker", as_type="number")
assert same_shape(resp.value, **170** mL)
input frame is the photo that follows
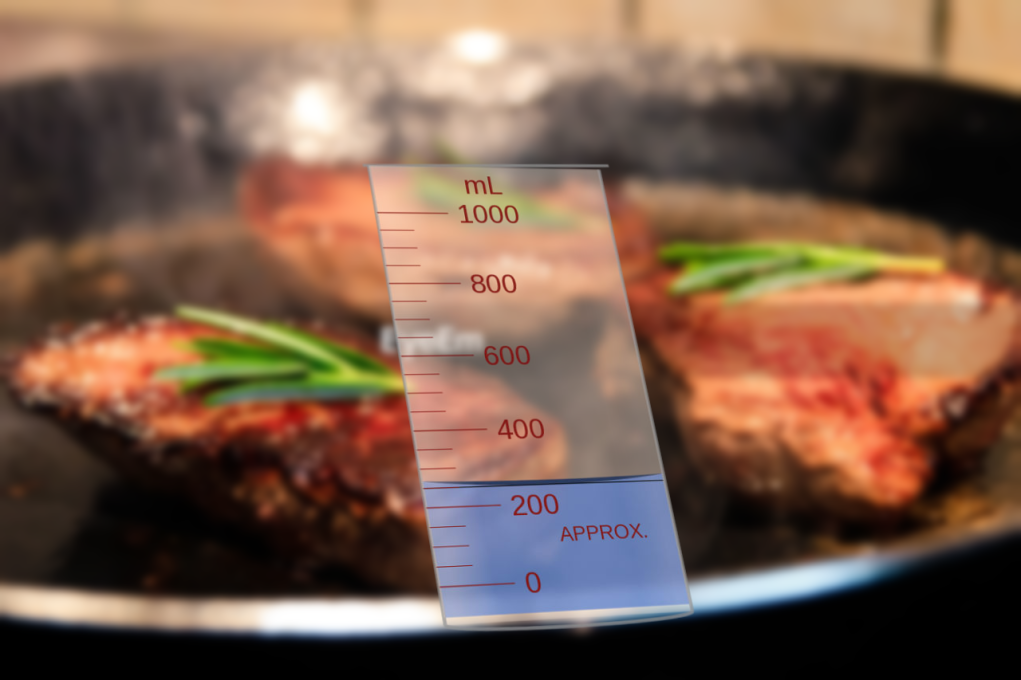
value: **250** mL
